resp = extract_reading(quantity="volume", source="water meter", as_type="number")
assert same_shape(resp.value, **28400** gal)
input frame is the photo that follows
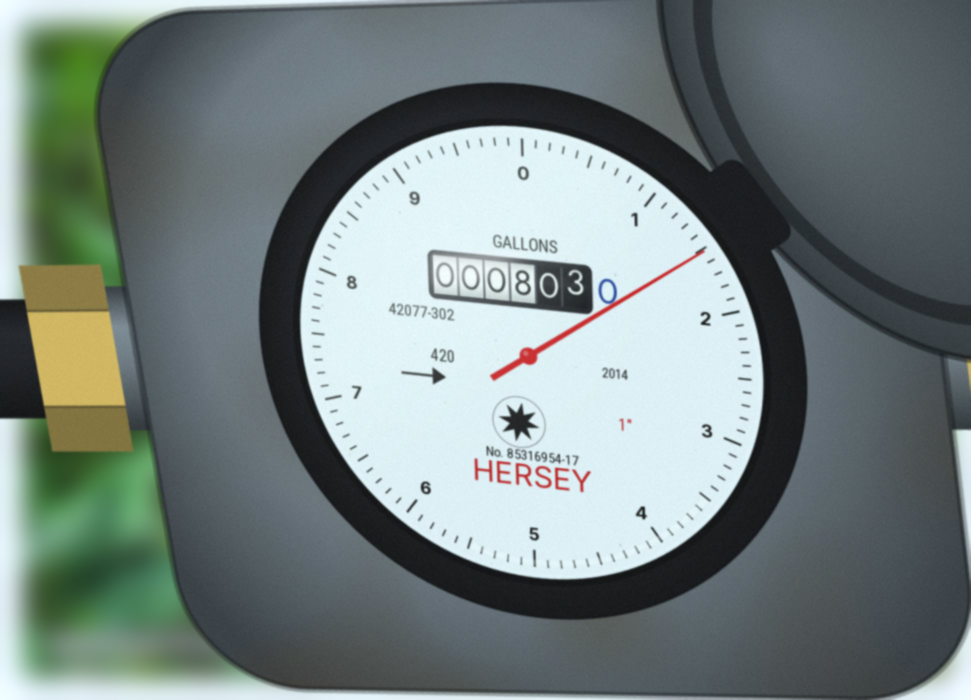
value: **8031.5** gal
